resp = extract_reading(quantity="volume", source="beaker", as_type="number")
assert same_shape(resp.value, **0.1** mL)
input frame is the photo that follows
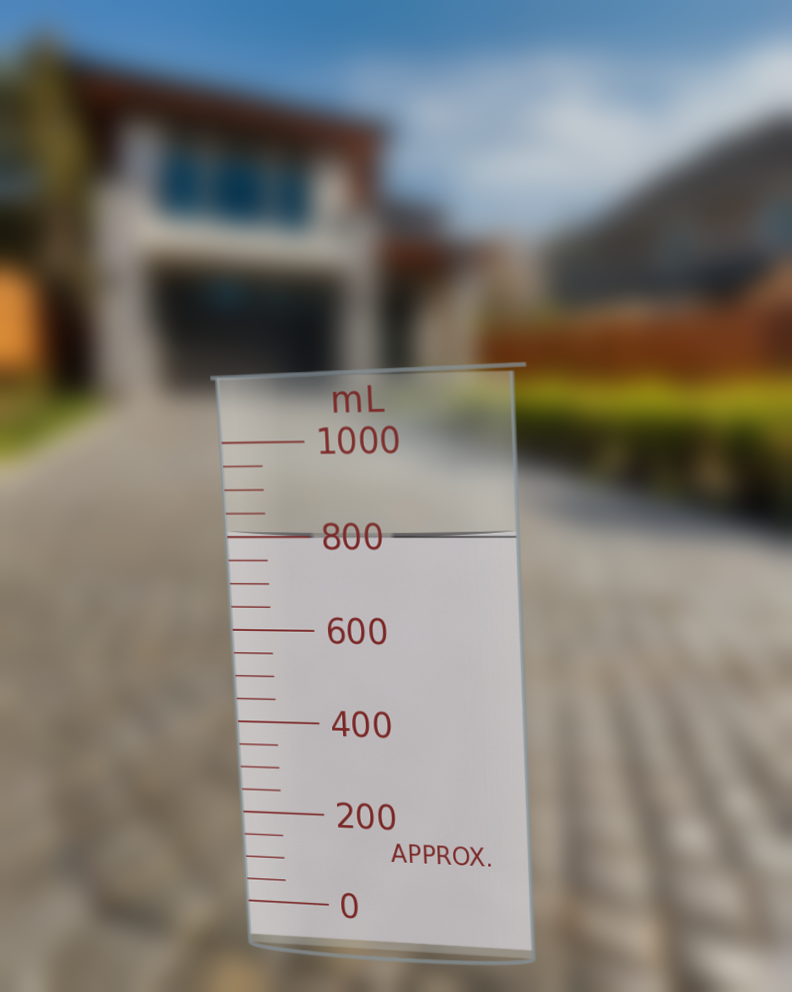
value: **800** mL
